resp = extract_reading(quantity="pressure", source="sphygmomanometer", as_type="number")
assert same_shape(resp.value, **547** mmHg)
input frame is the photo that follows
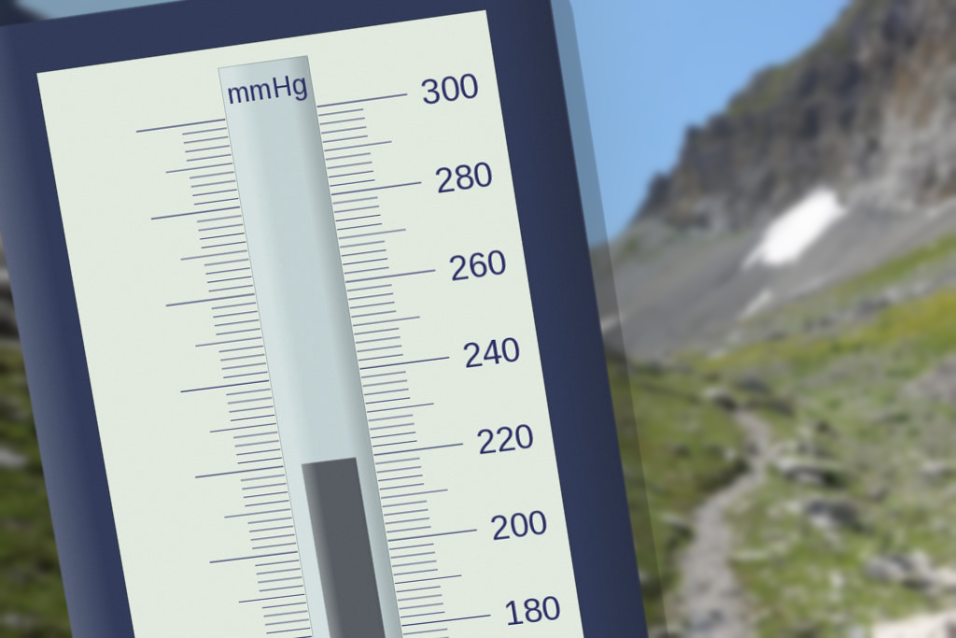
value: **220** mmHg
